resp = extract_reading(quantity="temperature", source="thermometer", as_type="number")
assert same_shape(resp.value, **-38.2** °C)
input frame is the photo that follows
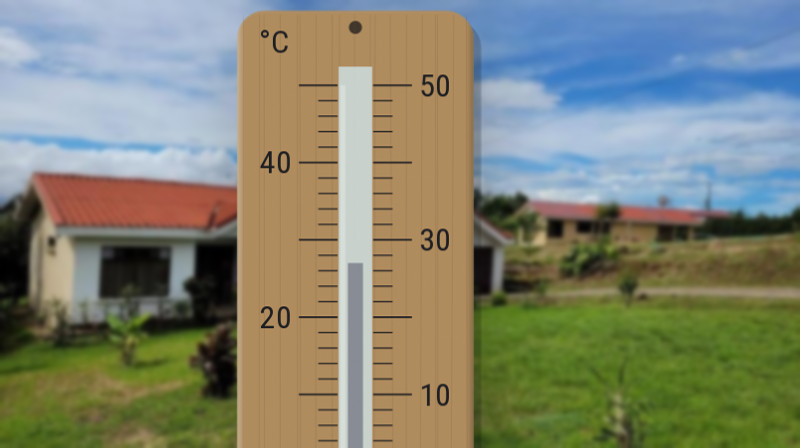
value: **27** °C
